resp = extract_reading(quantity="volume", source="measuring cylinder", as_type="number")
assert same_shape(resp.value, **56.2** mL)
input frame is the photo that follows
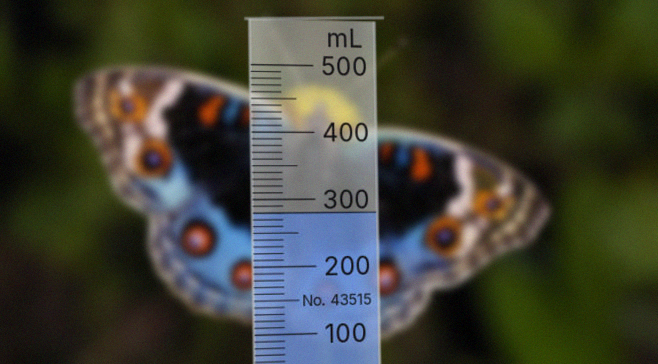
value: **280** mL
